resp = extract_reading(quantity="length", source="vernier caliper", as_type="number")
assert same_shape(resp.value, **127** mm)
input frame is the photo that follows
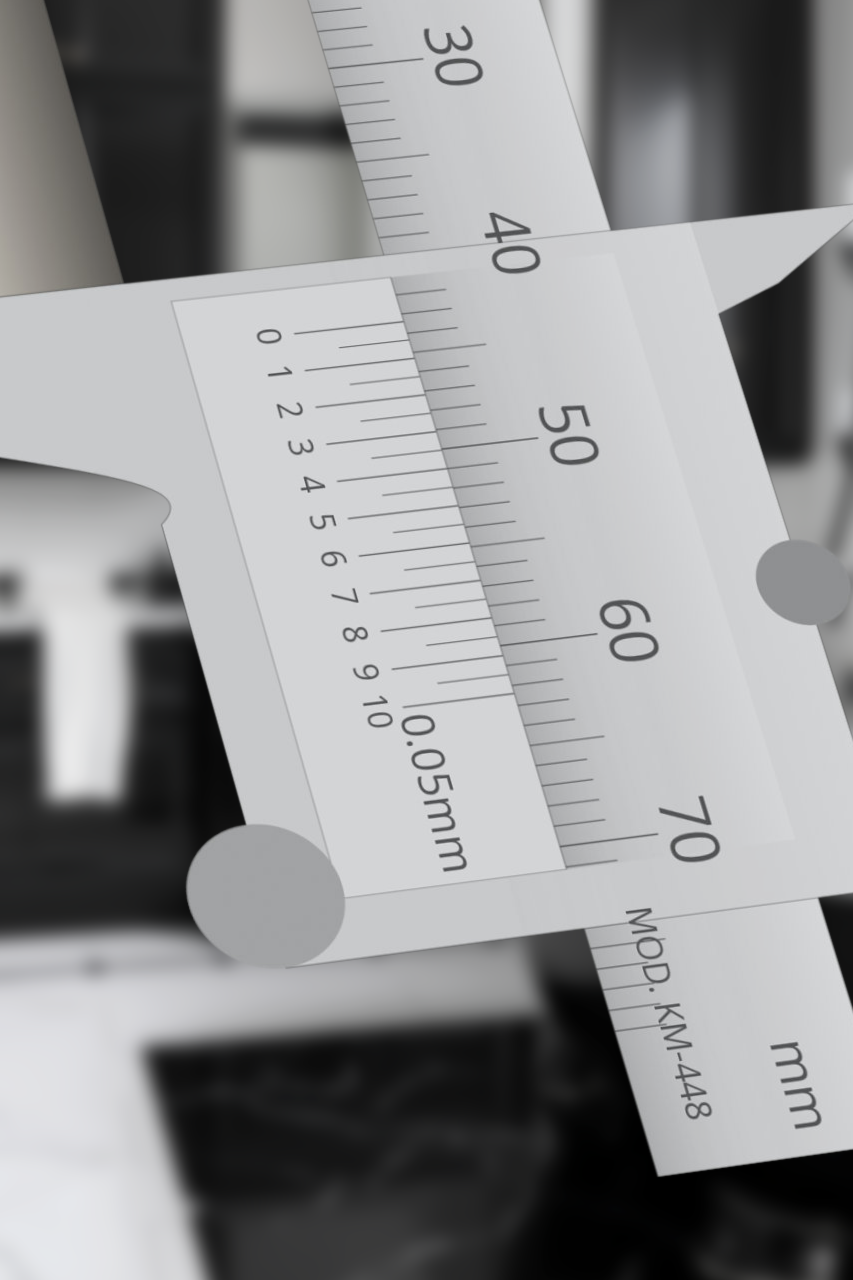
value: **43.4** mm
